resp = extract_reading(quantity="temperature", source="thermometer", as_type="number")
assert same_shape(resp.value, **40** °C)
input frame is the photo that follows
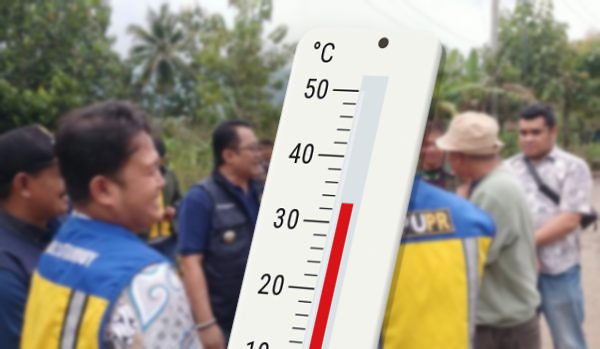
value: **33** °C
